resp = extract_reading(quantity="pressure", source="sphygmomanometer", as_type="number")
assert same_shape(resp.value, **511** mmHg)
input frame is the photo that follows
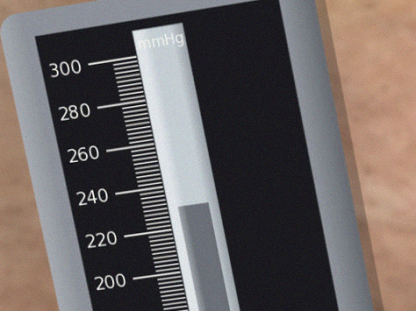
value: **230** mmHg
